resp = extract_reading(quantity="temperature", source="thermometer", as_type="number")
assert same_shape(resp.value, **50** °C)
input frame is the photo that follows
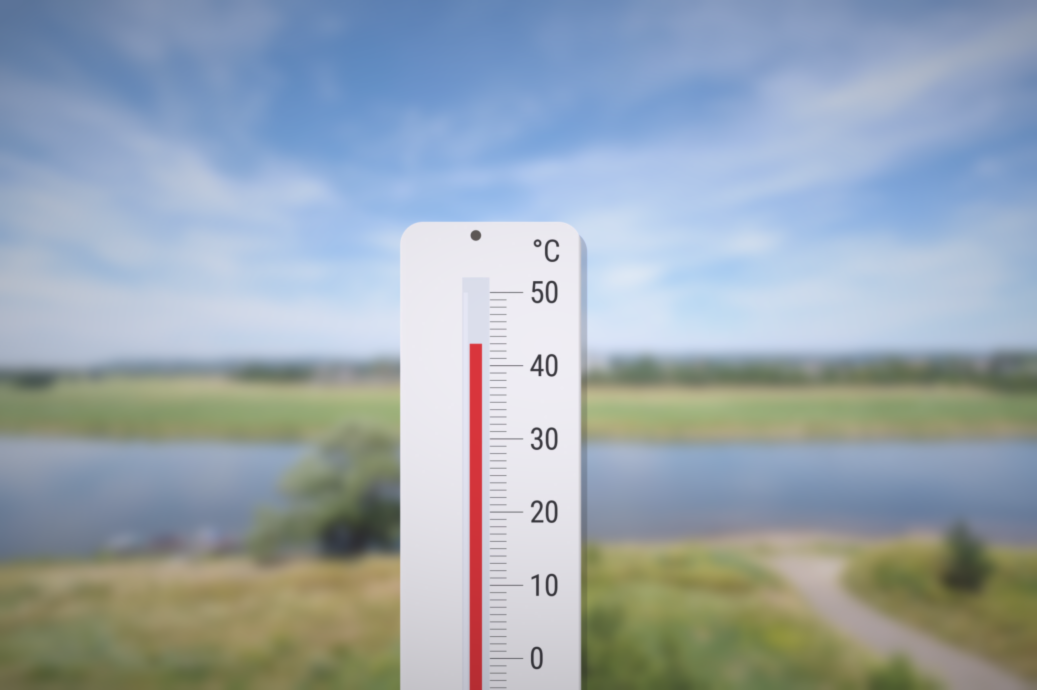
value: **43** °C
